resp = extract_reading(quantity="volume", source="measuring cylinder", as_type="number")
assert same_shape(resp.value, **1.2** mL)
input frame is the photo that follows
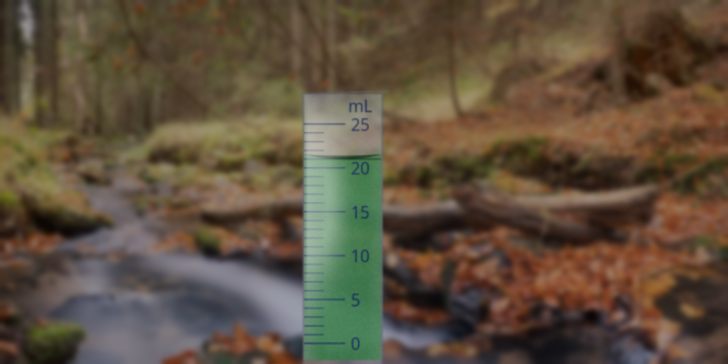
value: **21** mL
